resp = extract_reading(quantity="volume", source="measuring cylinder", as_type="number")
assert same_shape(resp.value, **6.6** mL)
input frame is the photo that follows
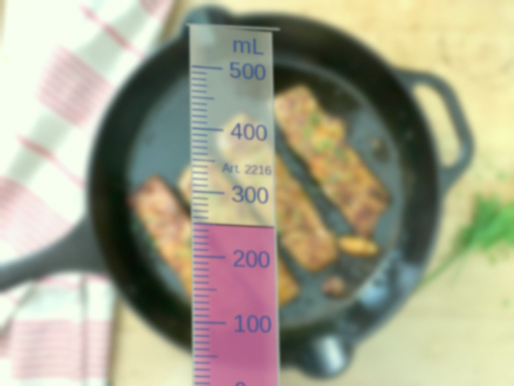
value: **250** mL
